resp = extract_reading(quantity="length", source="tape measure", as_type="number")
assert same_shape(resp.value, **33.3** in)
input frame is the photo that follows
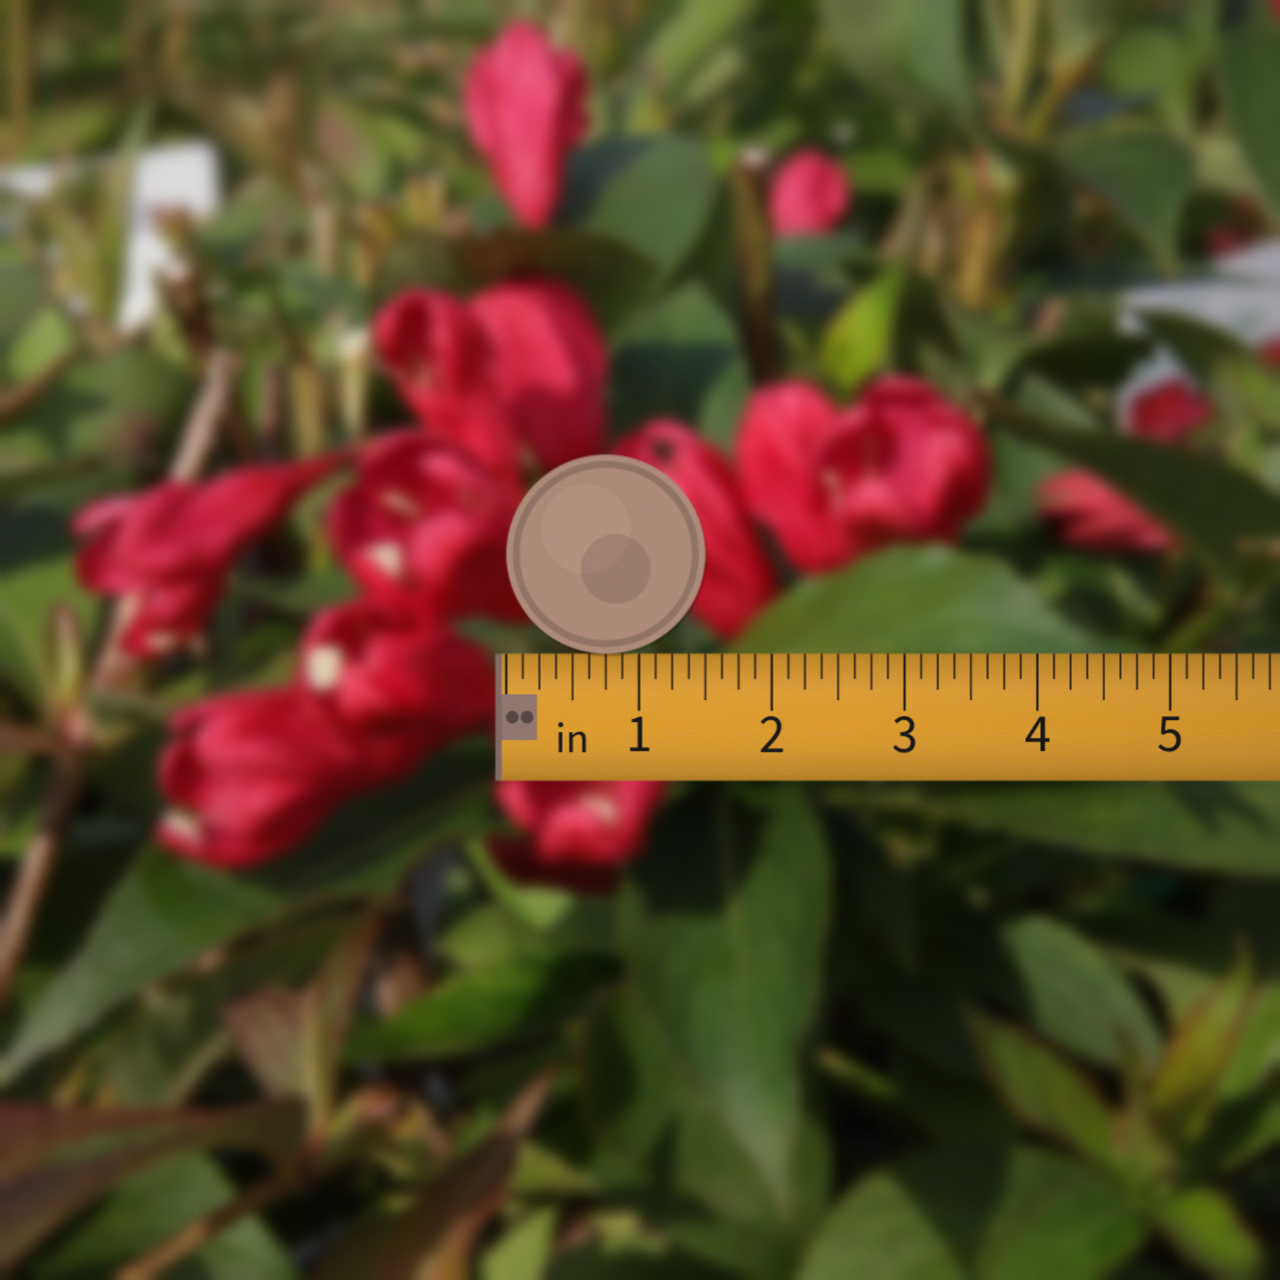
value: **1.5** in
